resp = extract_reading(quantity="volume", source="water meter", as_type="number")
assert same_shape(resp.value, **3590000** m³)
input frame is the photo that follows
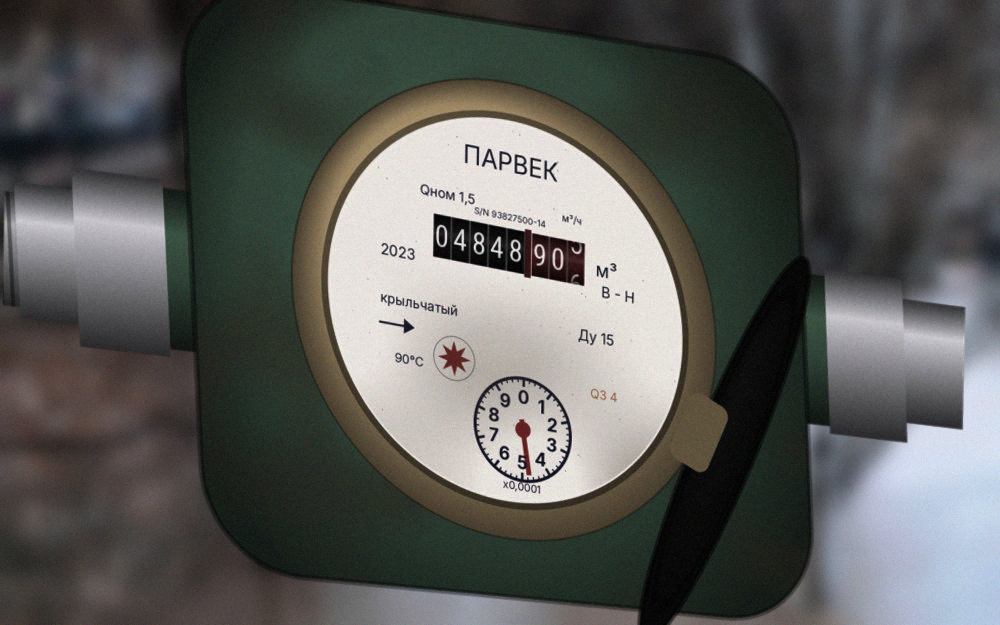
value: **4848.9054** m³
